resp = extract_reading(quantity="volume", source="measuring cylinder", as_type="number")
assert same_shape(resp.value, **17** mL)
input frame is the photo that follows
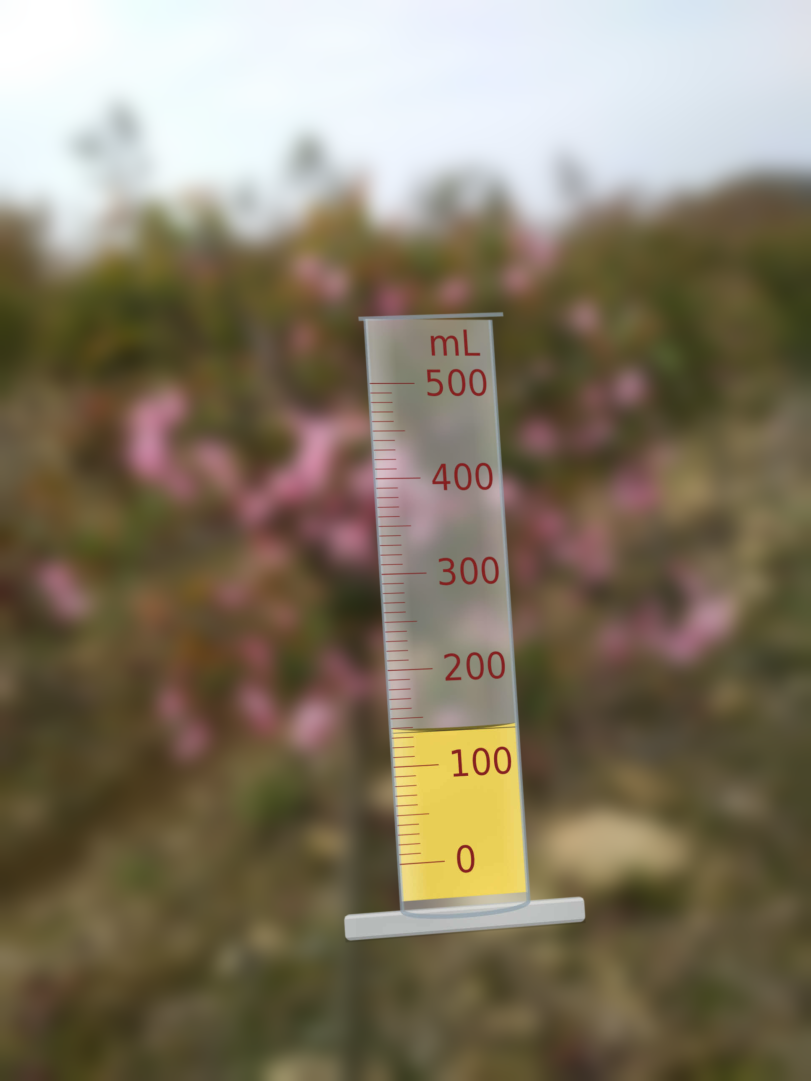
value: **135** mL
